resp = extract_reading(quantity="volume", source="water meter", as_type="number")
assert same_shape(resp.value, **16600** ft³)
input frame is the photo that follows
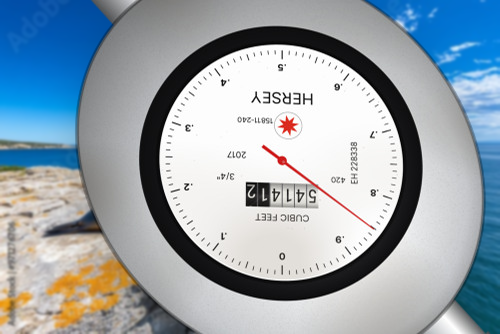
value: **541411.85** ft³
